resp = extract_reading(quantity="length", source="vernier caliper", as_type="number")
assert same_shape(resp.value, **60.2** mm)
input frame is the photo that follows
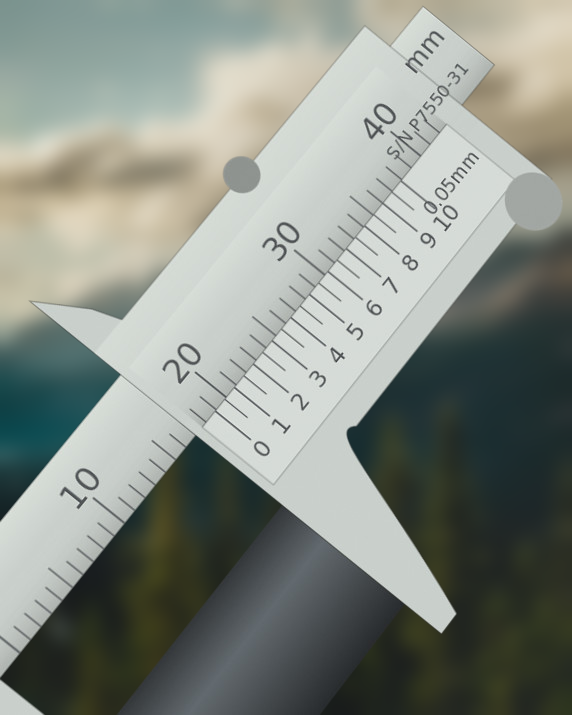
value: **18.9** mm
